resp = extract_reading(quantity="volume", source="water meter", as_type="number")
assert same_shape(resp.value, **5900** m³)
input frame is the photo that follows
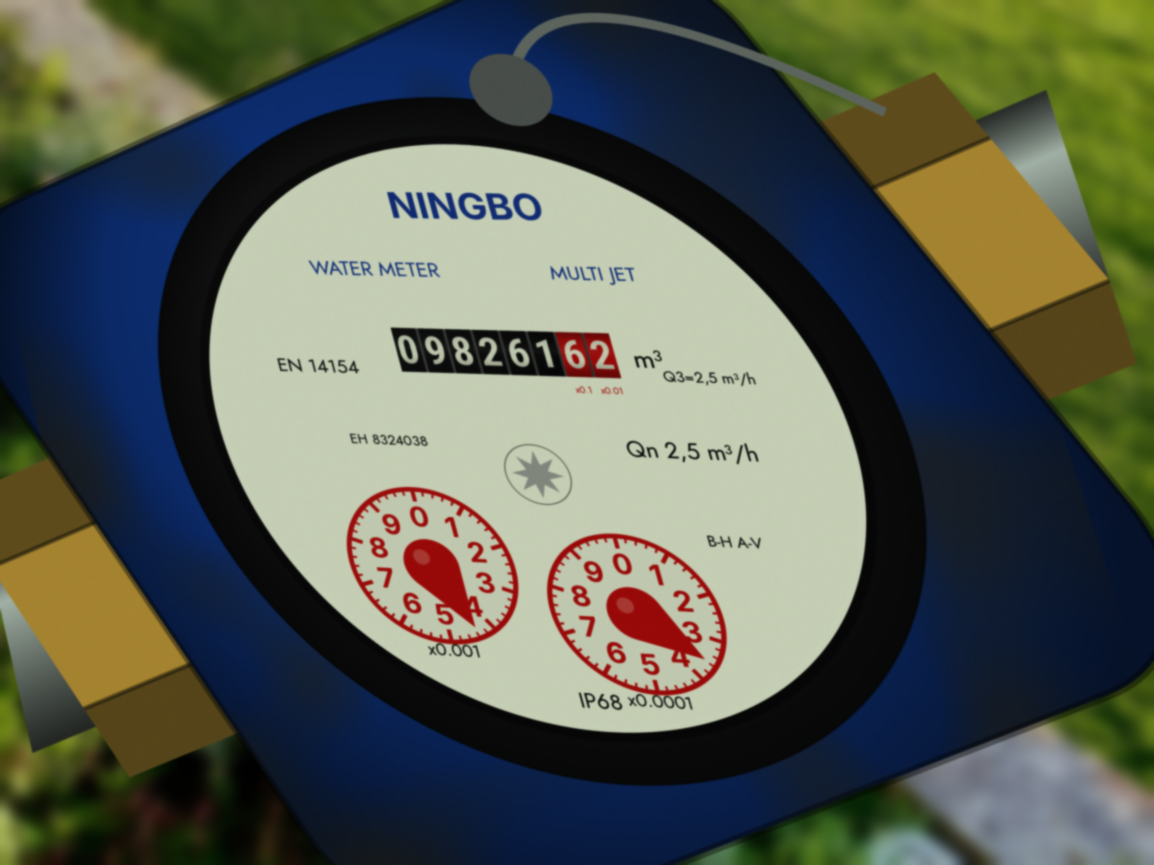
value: **98261.6243** m³
